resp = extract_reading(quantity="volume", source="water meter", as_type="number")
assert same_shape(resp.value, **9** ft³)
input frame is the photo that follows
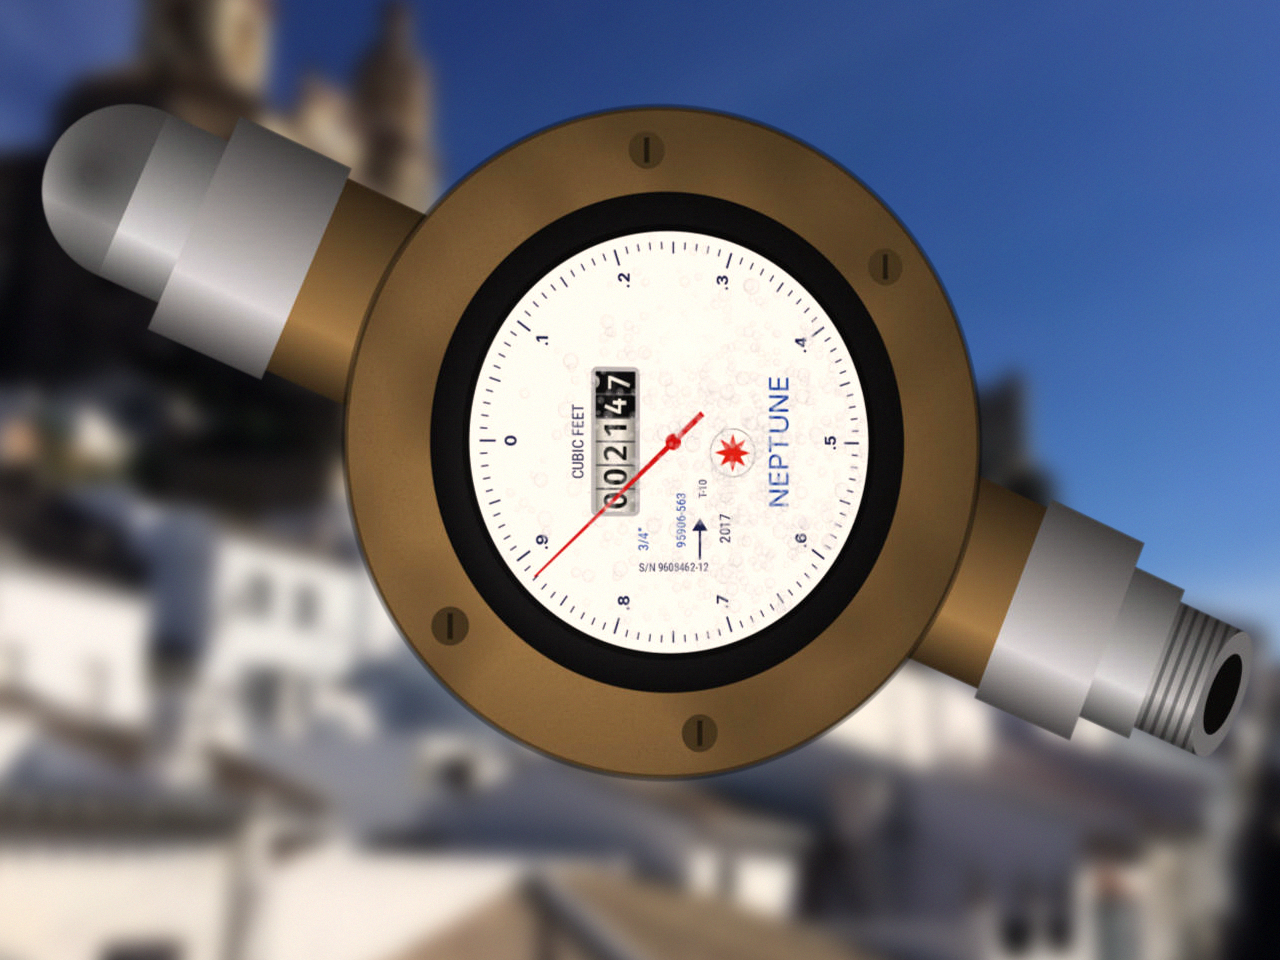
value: **2146.88** ft³
